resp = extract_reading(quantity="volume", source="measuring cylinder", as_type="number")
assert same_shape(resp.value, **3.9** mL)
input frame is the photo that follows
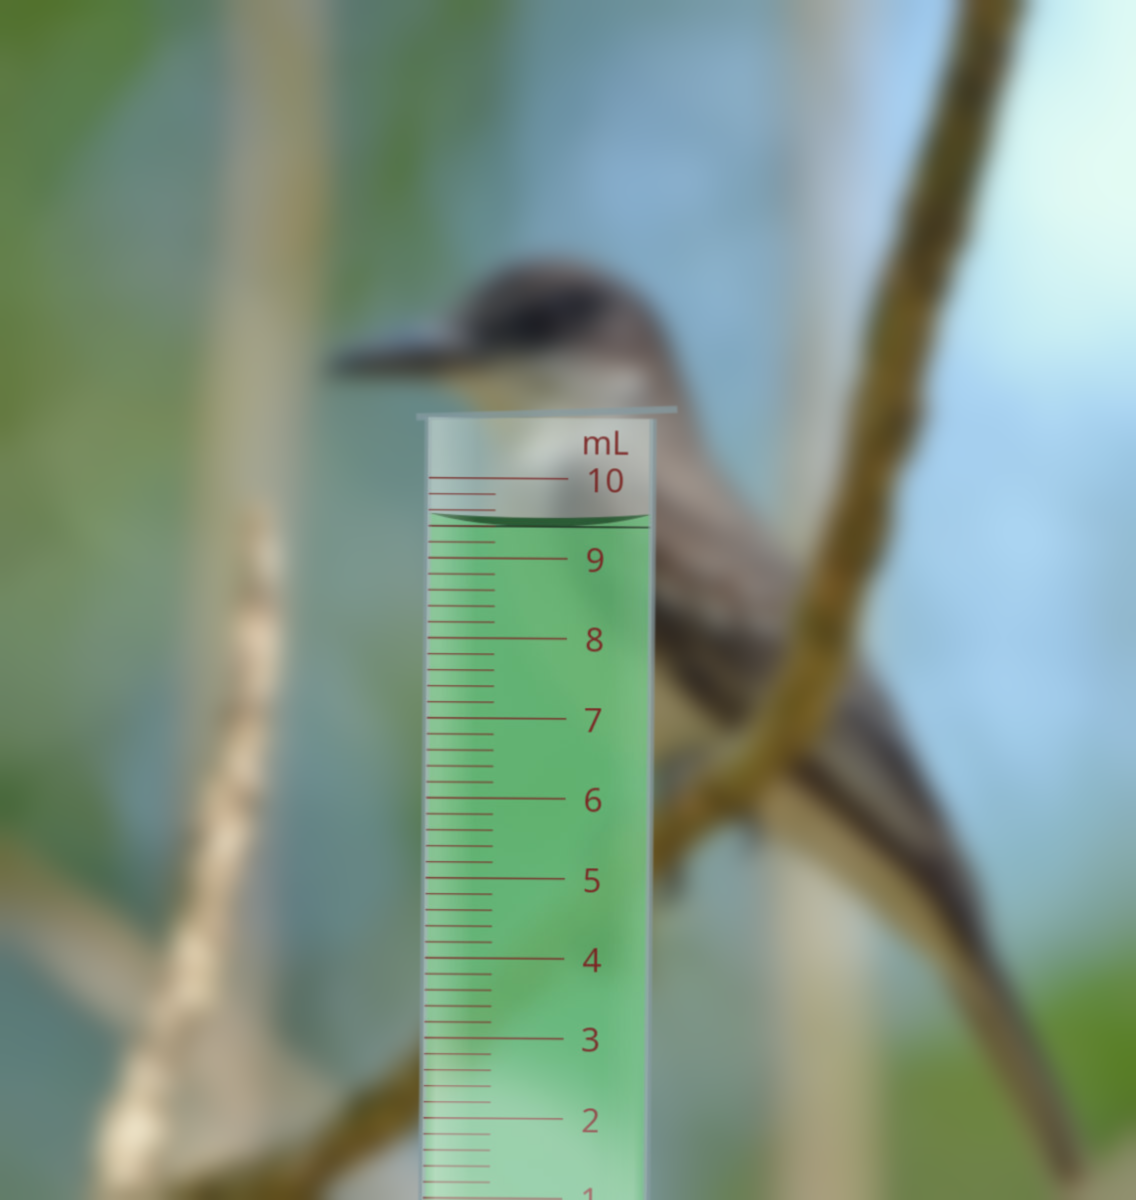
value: **9.4** mL
